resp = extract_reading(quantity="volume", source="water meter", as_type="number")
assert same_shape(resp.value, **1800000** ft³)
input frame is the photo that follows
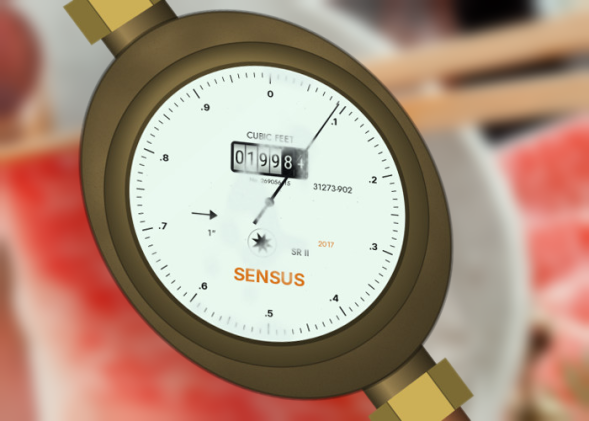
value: **19984.09** ft³
